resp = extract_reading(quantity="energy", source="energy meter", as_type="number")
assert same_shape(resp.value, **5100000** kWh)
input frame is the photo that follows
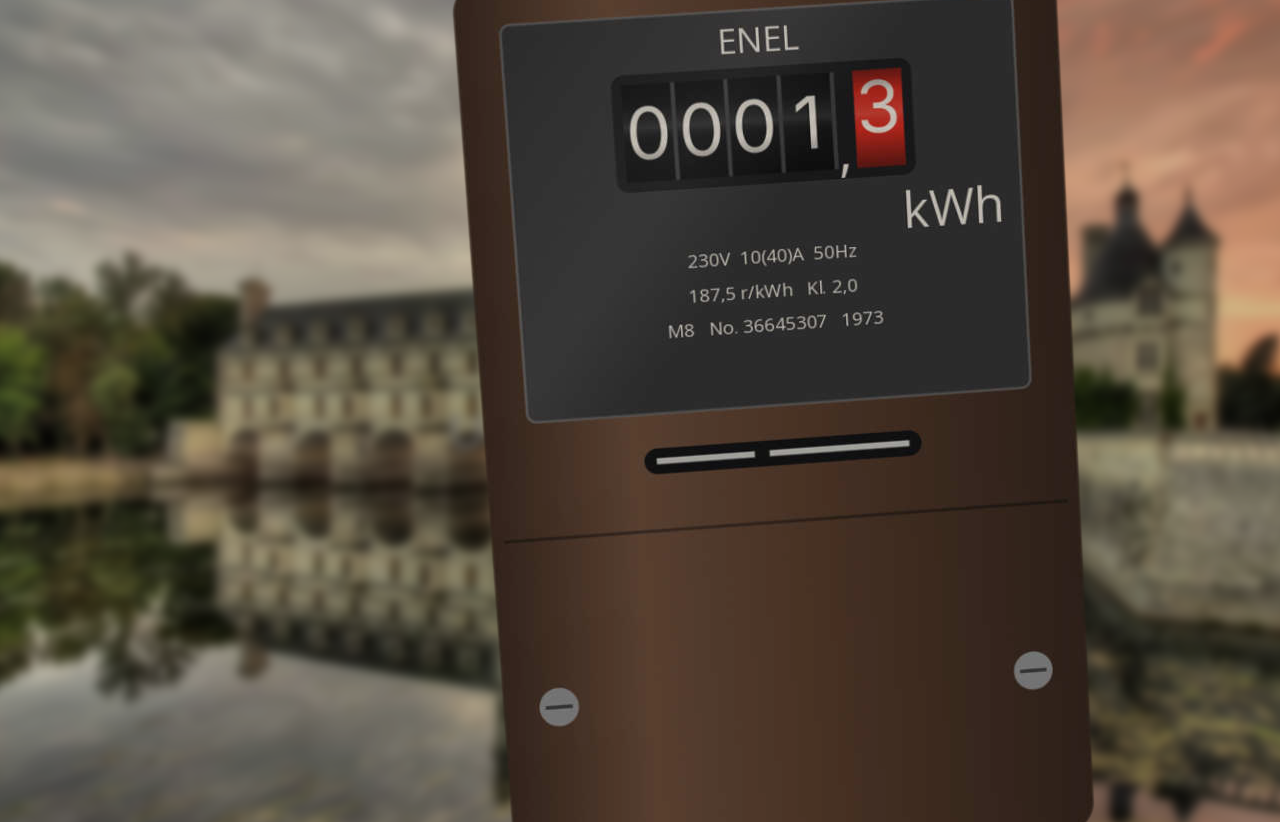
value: **1.3** kWh
